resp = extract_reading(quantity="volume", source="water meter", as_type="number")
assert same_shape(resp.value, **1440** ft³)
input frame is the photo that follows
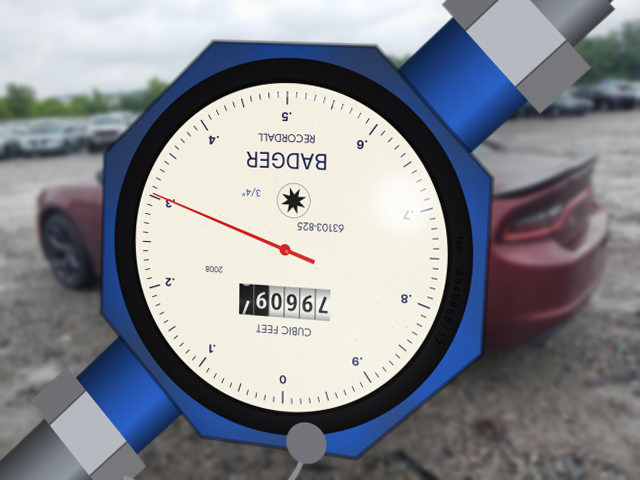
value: **796097.30** ft³
